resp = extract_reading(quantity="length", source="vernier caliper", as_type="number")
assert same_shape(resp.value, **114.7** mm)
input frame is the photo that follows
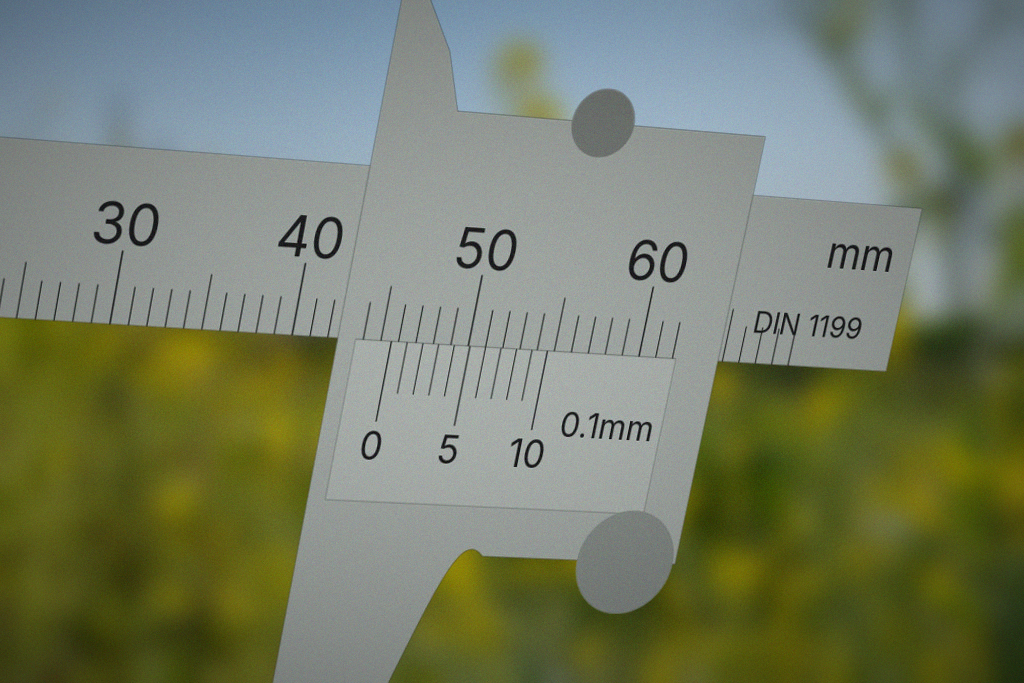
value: **45.6** mm
